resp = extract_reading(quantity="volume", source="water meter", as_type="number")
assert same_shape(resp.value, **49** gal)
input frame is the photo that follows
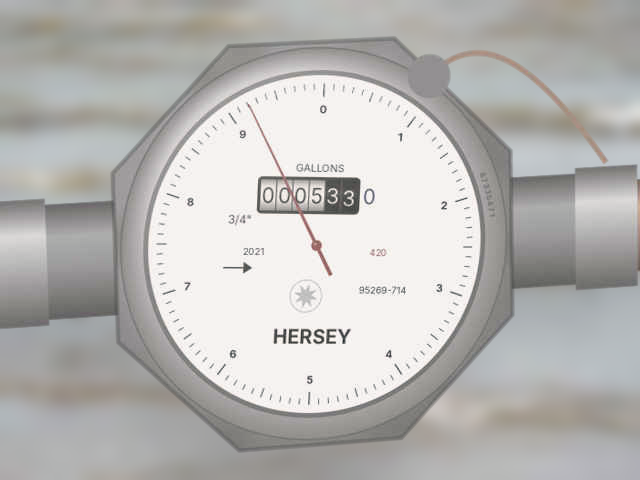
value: **5329.2** gal
